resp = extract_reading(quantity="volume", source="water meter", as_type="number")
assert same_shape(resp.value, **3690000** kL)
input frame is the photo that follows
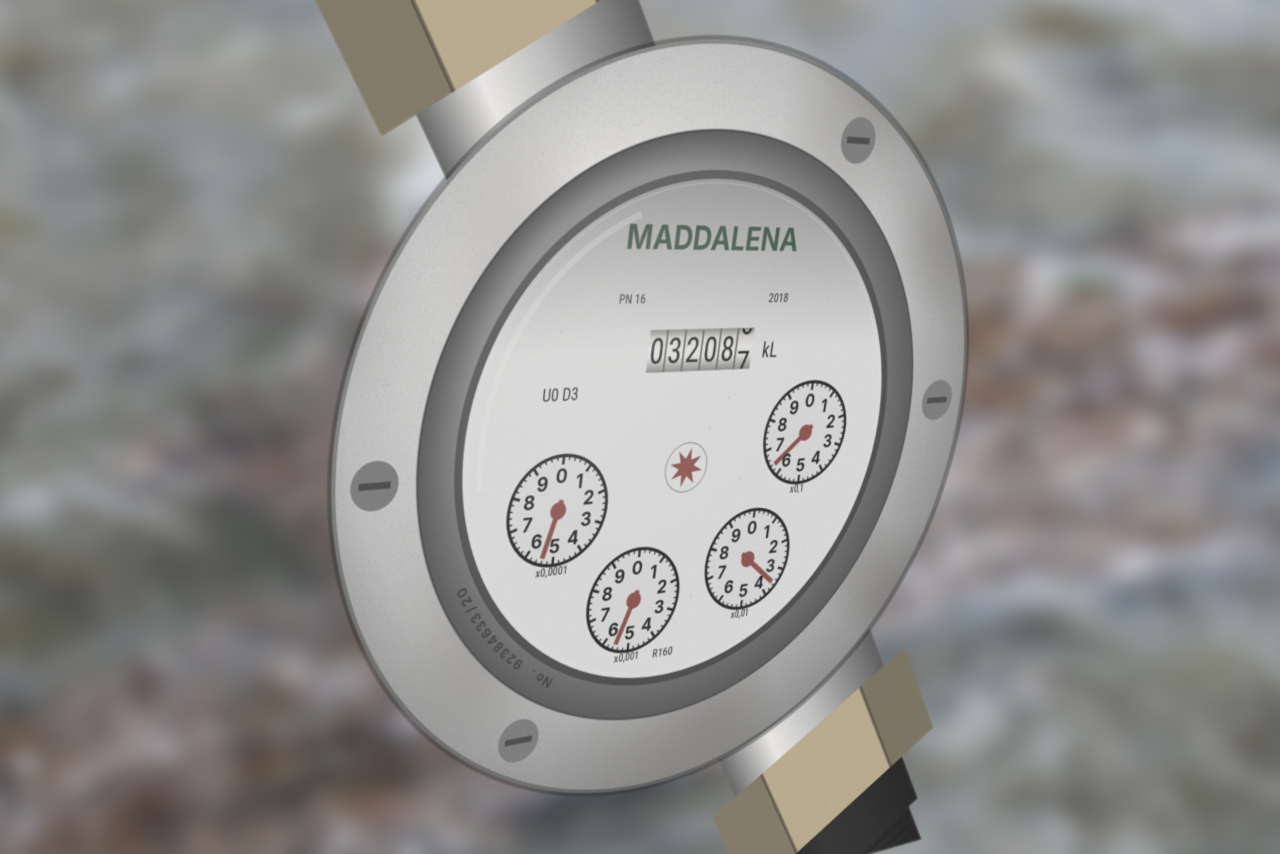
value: **32086.6355** kL
